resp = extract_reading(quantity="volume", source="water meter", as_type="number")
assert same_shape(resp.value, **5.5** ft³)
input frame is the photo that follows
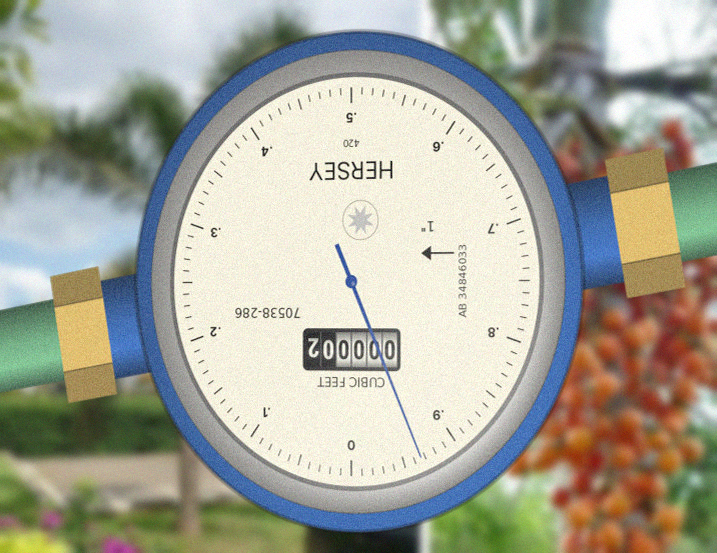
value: **1.93** ft³
